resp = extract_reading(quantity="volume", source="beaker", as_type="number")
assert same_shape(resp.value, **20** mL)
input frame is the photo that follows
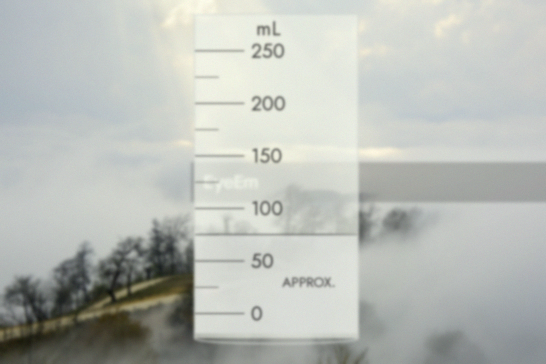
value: **75** mL
